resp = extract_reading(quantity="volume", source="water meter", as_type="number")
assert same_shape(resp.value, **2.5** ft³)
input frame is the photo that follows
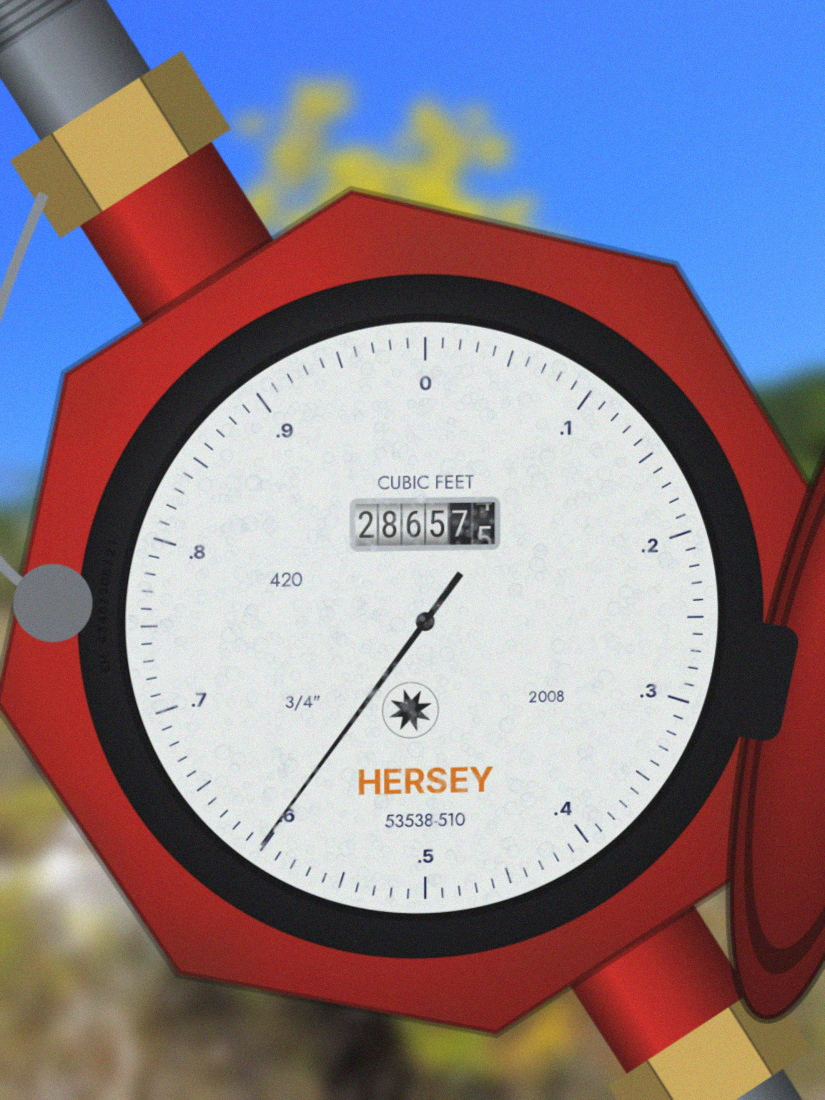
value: **286574.60** ft³
